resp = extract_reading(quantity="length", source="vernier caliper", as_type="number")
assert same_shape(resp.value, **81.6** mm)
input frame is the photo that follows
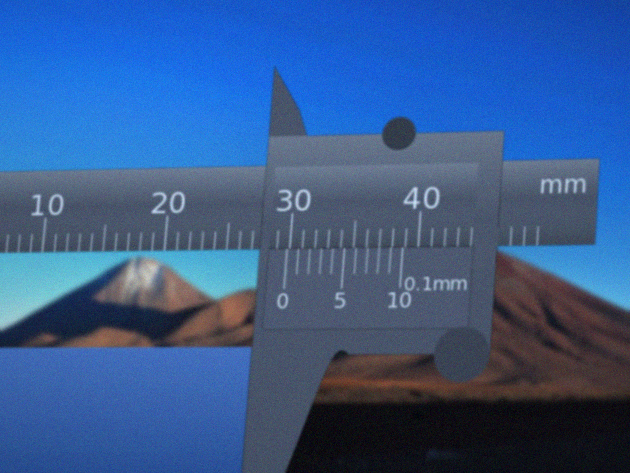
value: **29.8** mm
